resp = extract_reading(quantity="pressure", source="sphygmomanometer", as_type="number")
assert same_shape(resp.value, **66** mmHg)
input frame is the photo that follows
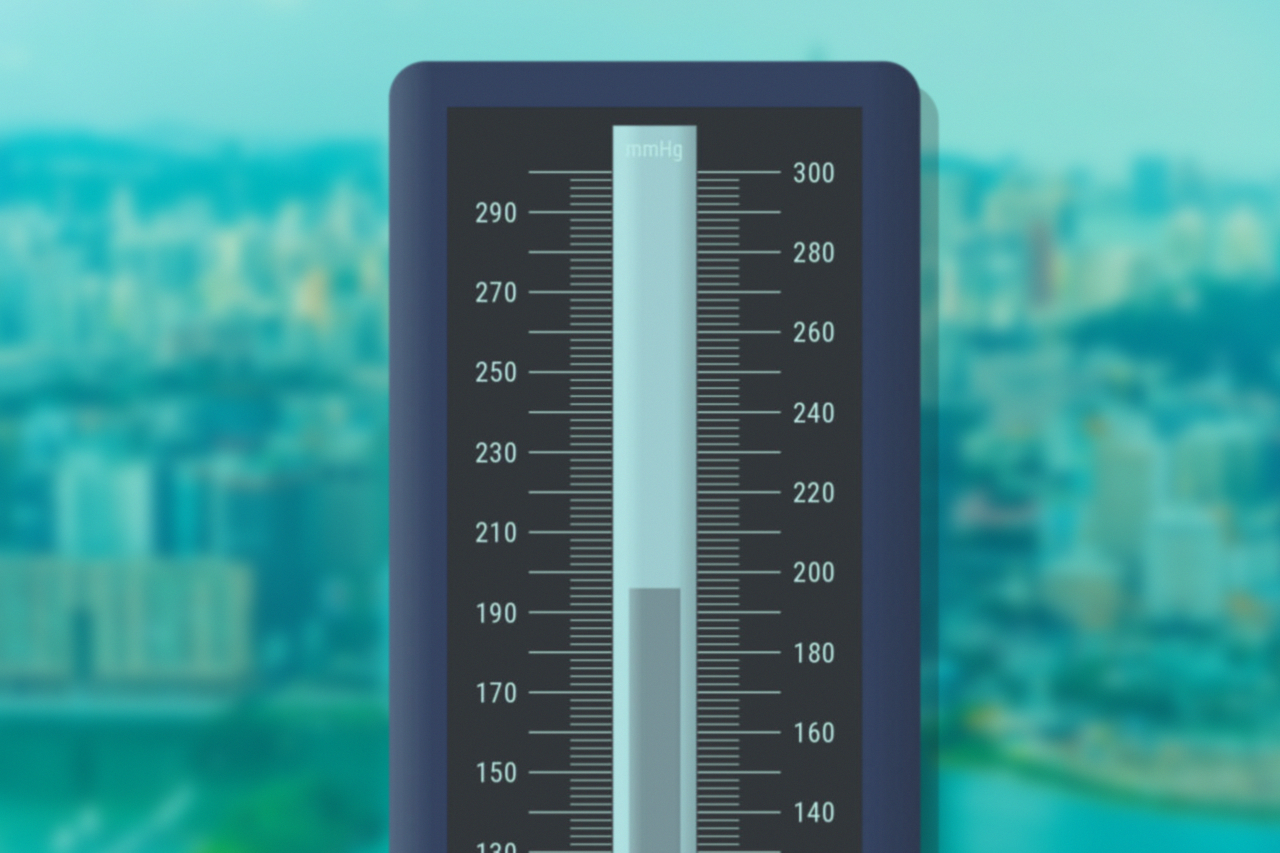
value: **196** mmHg
